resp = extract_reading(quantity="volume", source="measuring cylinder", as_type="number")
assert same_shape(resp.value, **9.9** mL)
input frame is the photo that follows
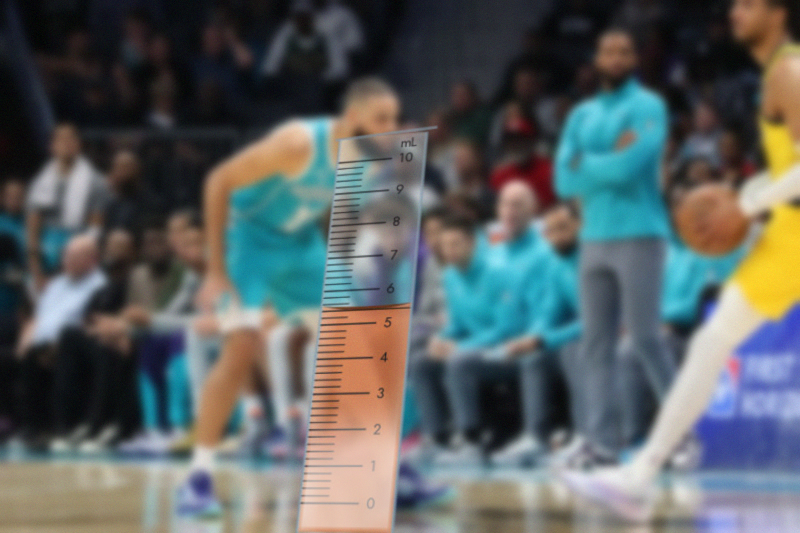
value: **5.4** mL
